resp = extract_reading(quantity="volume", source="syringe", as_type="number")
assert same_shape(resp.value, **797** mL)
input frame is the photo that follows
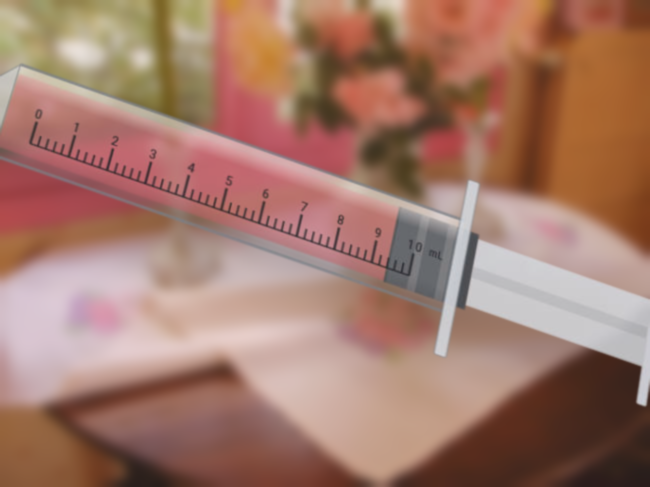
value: **9.4** mL
